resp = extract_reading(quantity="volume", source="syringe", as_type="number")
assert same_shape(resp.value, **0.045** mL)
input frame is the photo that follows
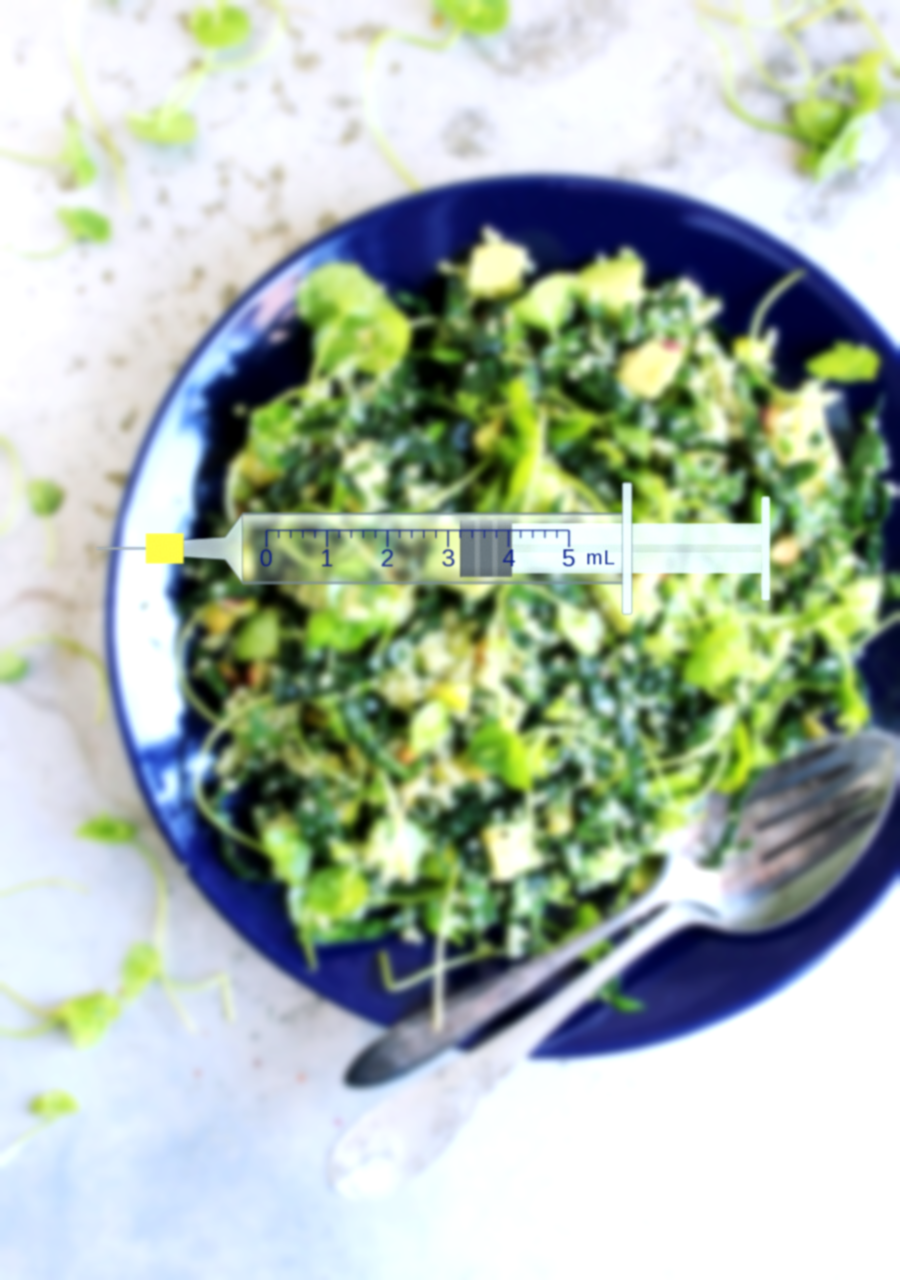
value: **3.2** mL
